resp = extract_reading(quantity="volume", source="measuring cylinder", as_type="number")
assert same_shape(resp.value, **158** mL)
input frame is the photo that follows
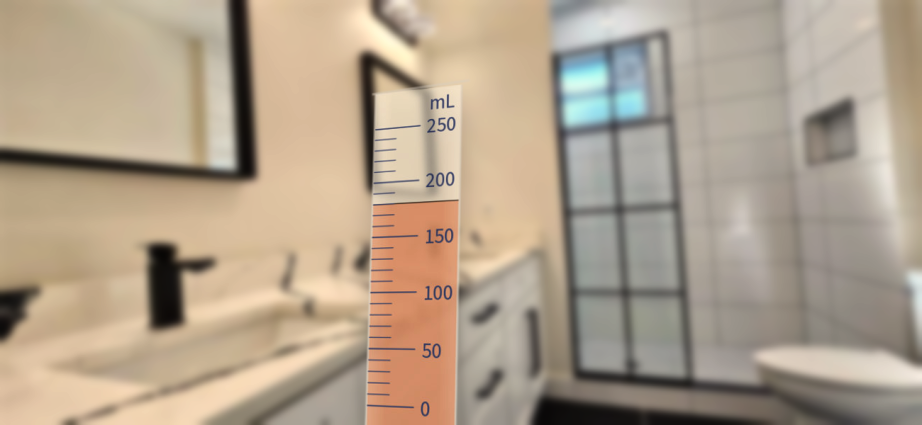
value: **180** mL
